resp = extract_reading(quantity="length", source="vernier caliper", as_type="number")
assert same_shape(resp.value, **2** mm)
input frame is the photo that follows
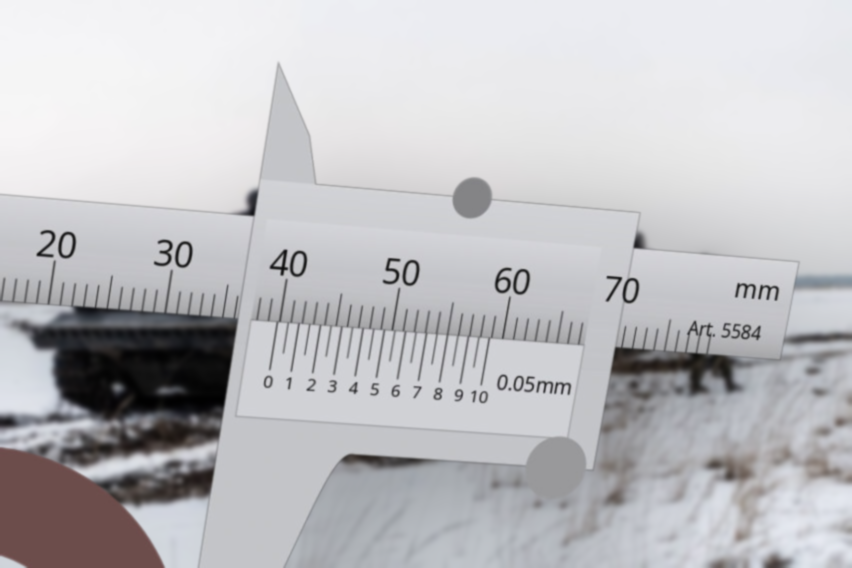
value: **39.8** mm
